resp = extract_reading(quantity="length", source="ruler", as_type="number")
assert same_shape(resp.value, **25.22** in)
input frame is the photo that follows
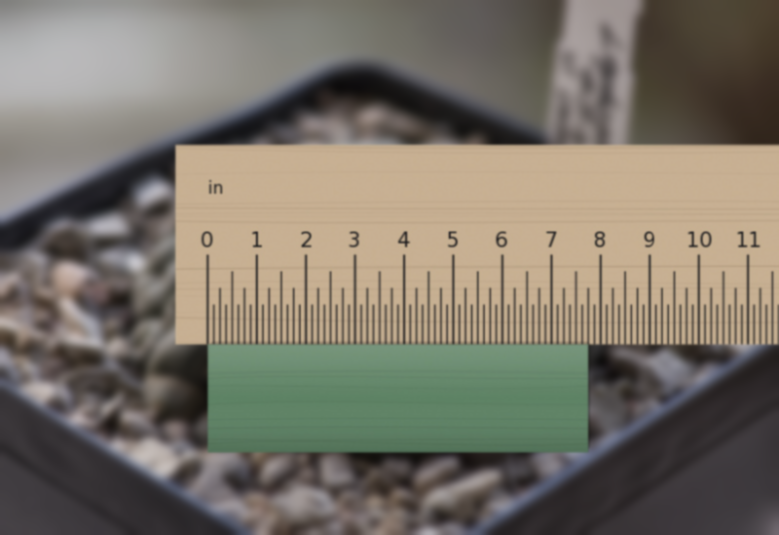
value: **7.75** in
